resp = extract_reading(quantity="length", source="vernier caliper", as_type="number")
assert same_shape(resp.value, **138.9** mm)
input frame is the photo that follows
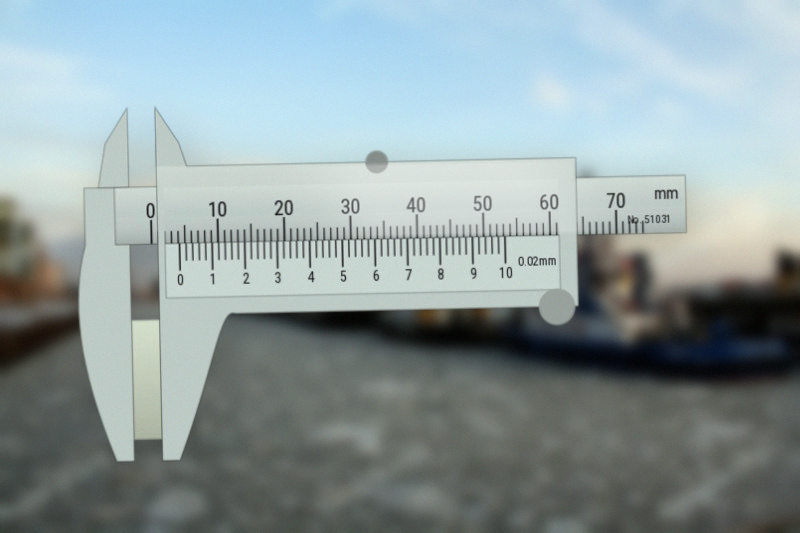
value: **4.2** mm
